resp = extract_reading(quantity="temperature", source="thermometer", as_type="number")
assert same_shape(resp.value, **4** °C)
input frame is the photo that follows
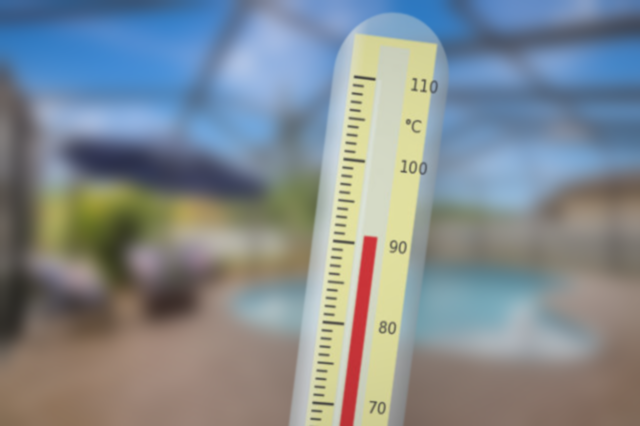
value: **91** °C
